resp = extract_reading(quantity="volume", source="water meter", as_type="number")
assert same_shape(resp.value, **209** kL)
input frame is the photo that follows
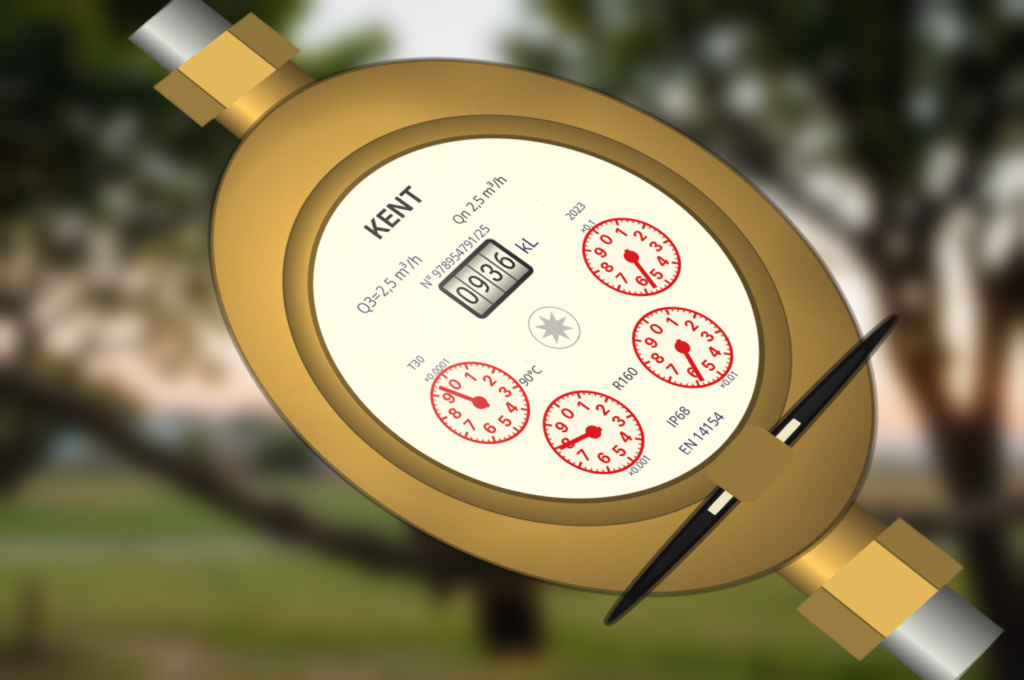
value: **936.5579** kL
